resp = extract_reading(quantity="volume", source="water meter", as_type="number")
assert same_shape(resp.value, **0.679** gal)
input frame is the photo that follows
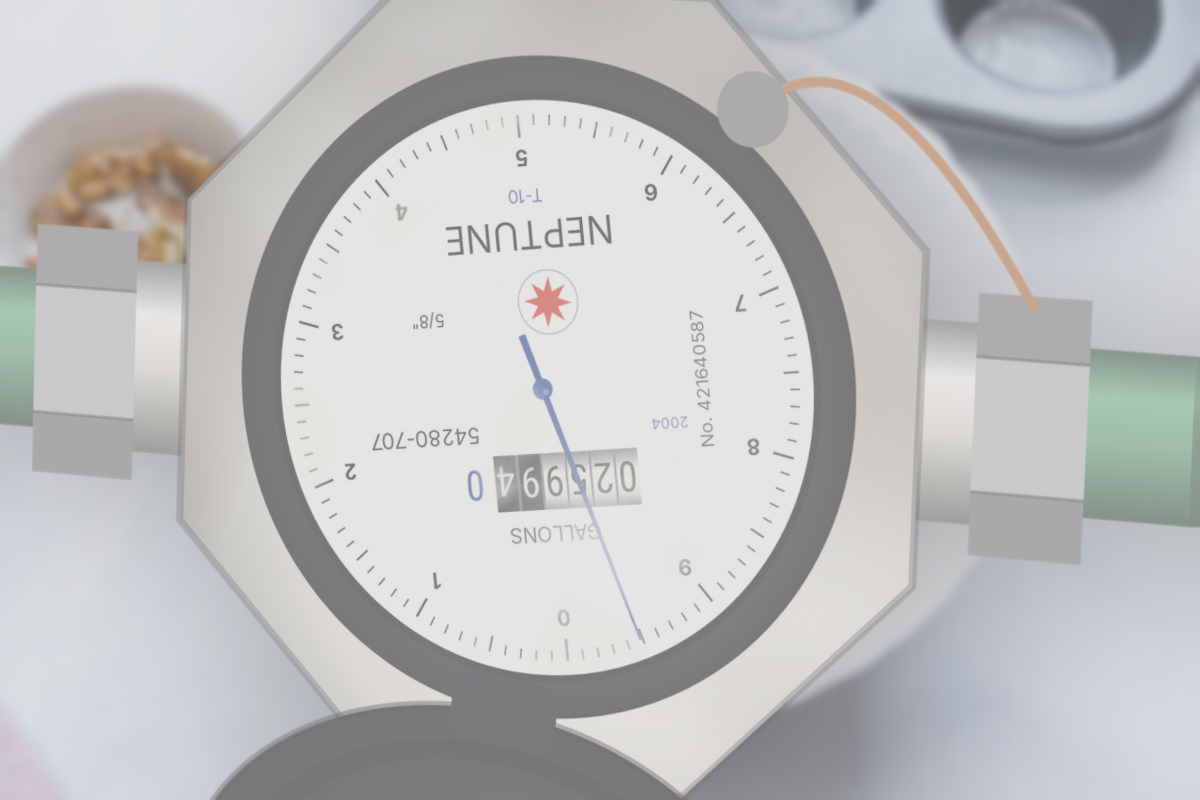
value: **259939.5** gal
